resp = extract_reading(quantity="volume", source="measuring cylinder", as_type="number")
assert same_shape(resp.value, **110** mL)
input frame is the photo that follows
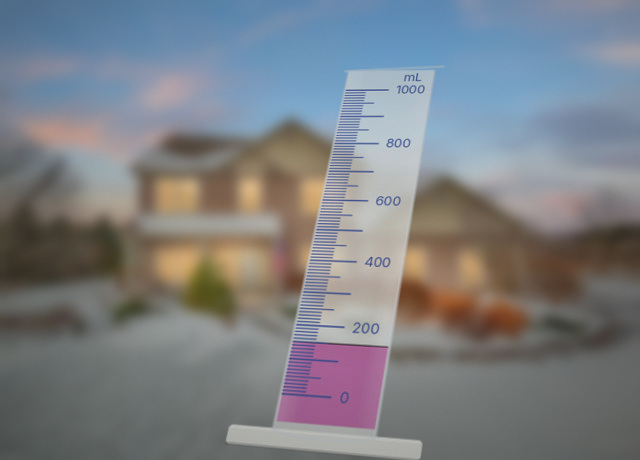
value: **150** mL
